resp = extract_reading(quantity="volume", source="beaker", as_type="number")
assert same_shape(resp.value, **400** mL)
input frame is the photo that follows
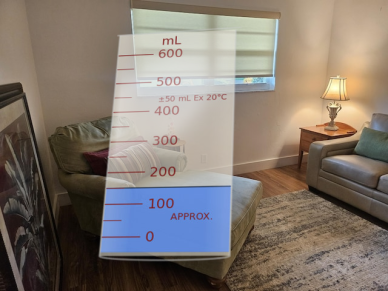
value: **150** mL
